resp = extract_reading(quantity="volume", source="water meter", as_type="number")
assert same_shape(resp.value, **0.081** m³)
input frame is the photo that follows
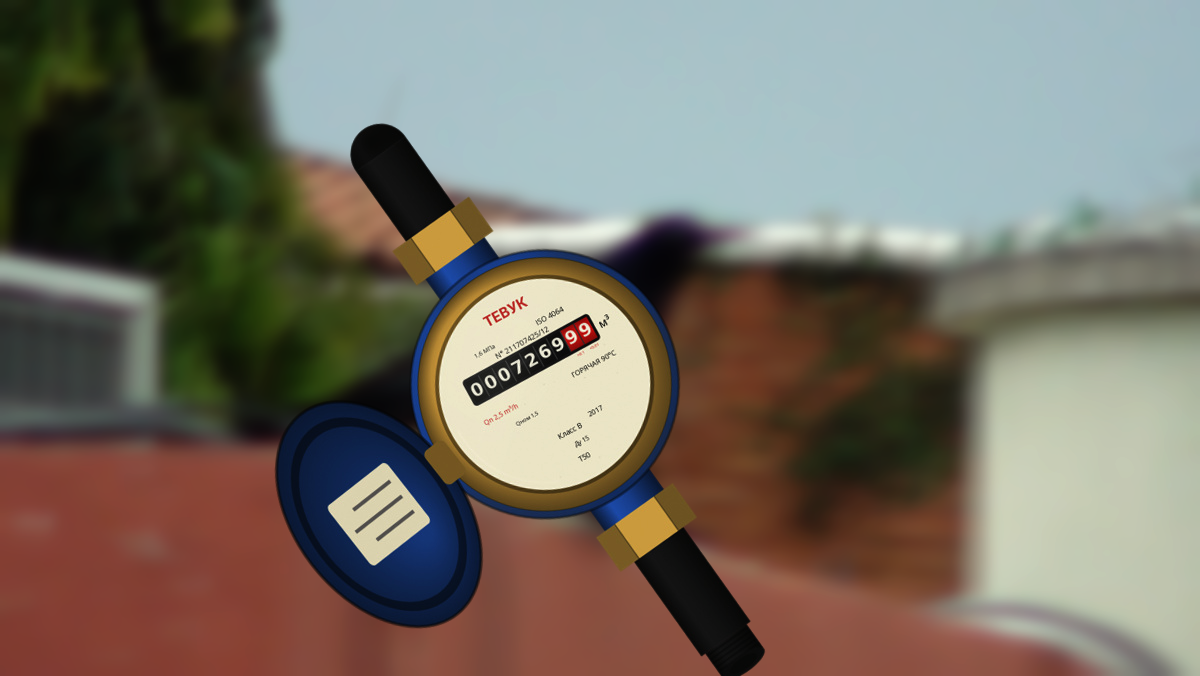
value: **7269.99** m³
